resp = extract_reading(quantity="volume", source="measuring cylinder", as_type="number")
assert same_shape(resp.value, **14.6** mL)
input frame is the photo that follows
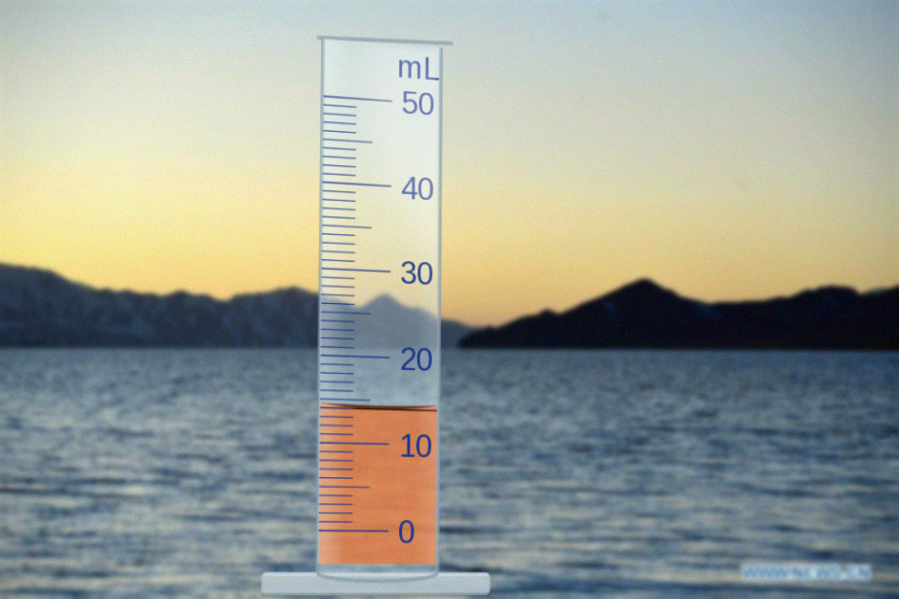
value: **14** mL
